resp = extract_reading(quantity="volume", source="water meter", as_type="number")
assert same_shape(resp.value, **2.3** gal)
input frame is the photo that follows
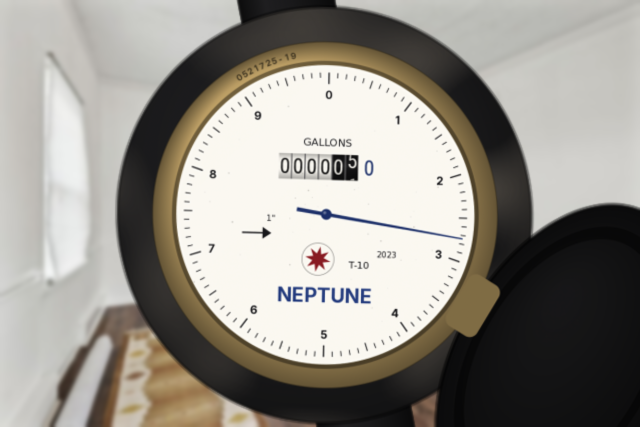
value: **52.7** gal
